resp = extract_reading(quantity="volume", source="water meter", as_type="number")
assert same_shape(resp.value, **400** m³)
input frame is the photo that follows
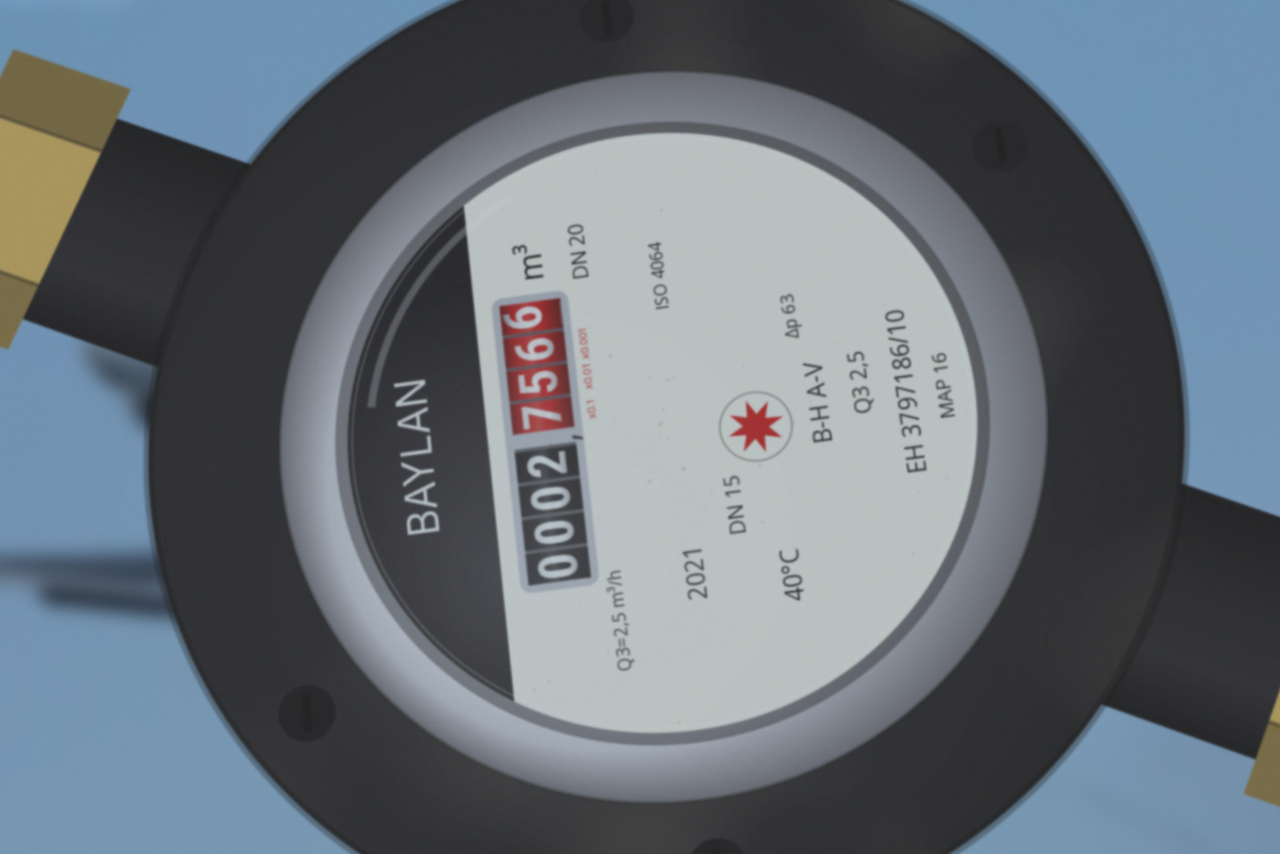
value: **2.7566** m³
